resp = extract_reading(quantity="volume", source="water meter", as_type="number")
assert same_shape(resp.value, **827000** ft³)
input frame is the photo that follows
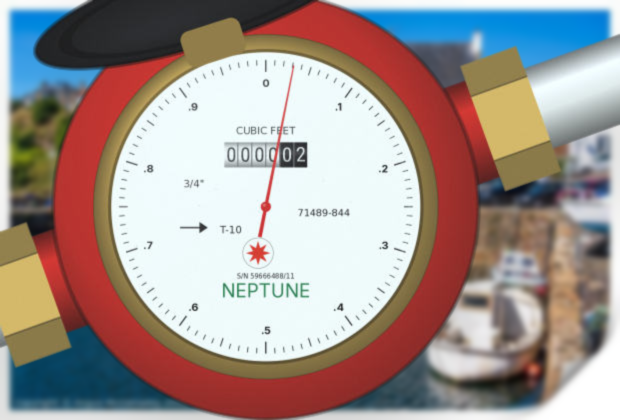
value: **2.03** ft³
